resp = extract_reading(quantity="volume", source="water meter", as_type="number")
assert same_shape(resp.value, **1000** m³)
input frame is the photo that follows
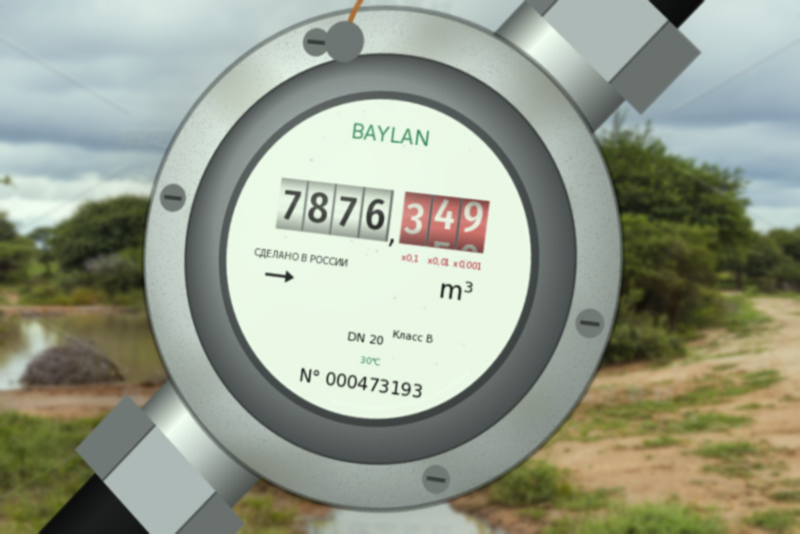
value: **7876.349** m³
